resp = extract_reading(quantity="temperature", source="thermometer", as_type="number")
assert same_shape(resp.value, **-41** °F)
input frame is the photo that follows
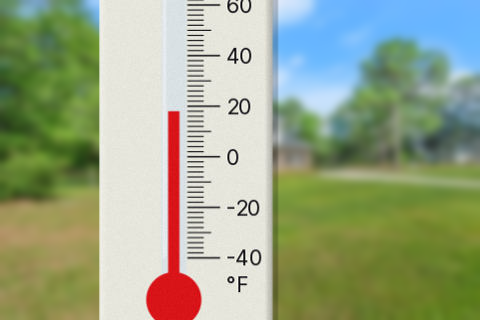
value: **18** °F
